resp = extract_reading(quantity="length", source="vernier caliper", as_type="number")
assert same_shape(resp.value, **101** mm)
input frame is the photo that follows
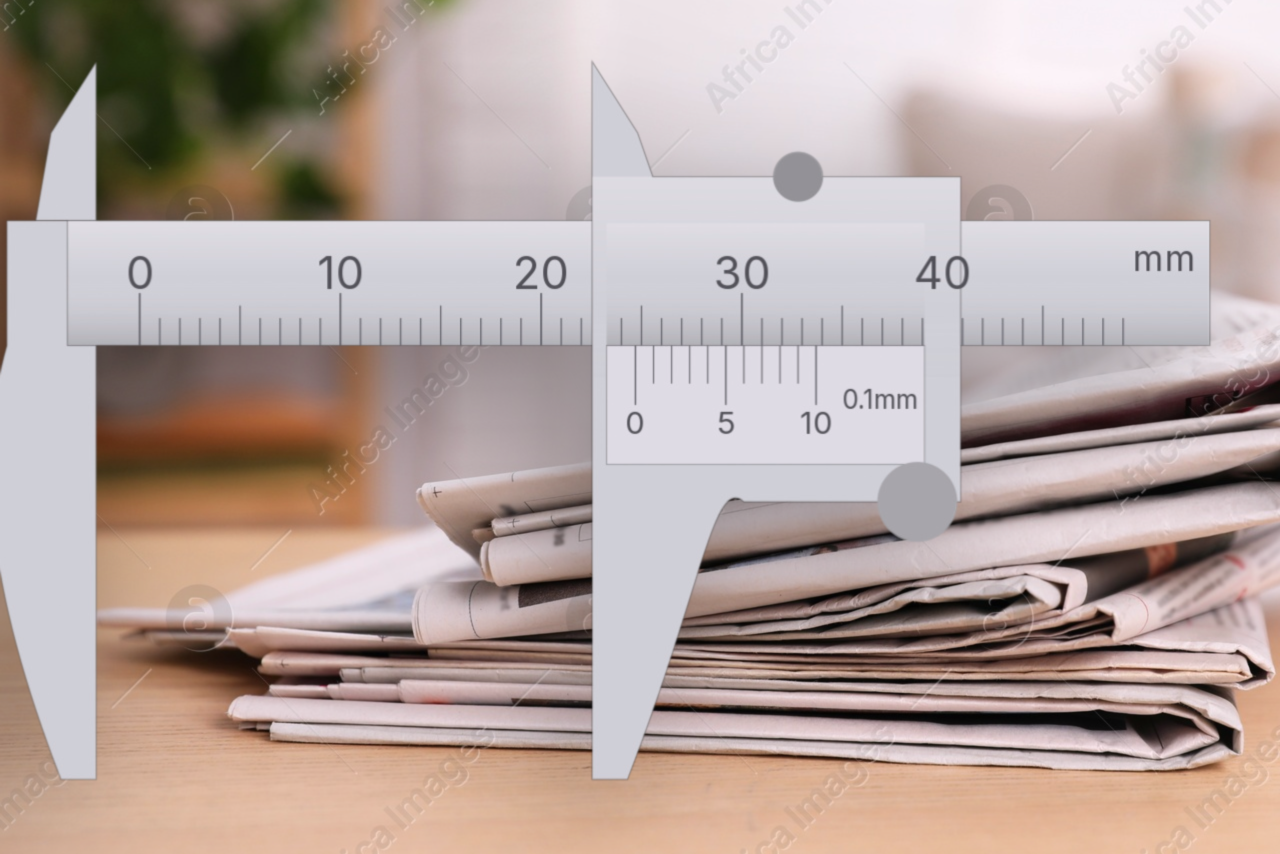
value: **24.7** mm
